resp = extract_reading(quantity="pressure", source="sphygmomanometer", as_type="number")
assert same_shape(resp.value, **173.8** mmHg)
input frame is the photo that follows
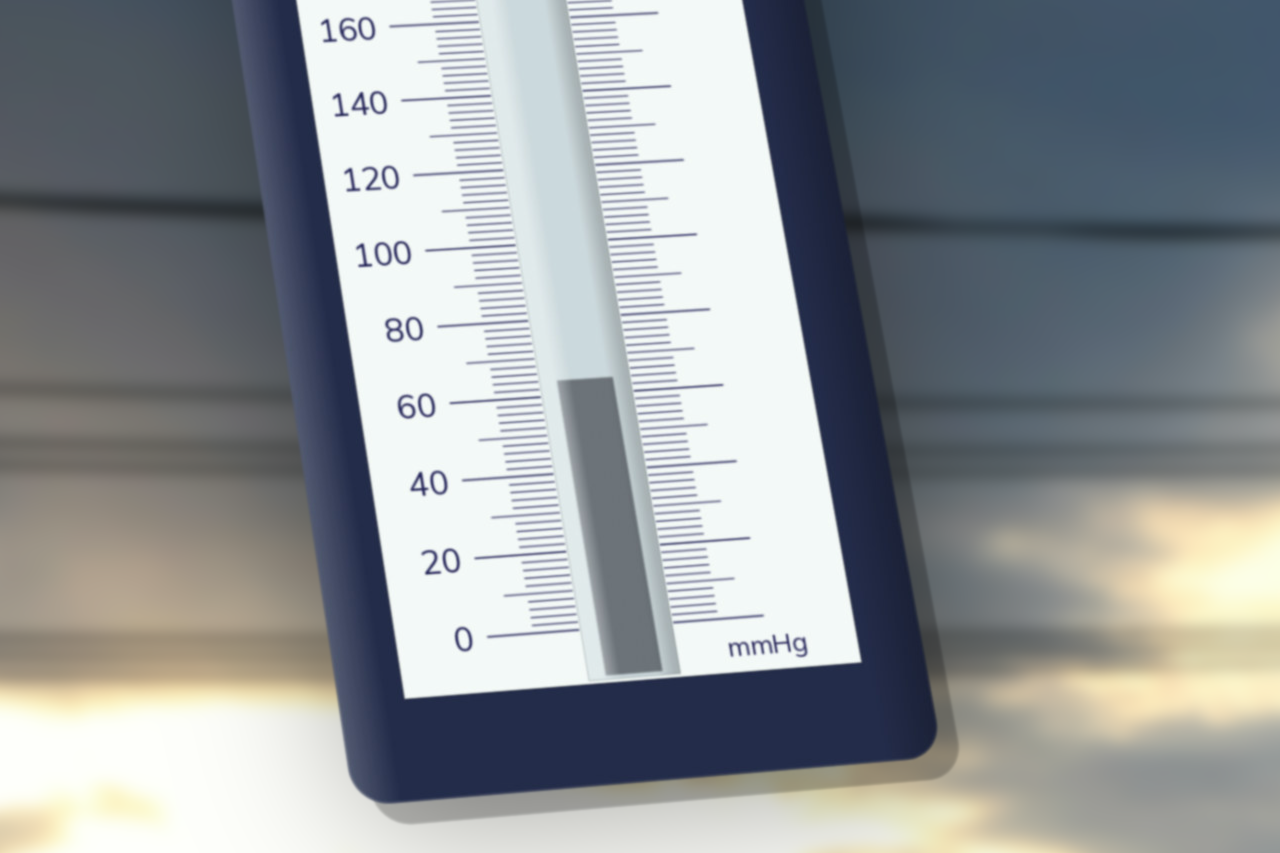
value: **64** mmHg
